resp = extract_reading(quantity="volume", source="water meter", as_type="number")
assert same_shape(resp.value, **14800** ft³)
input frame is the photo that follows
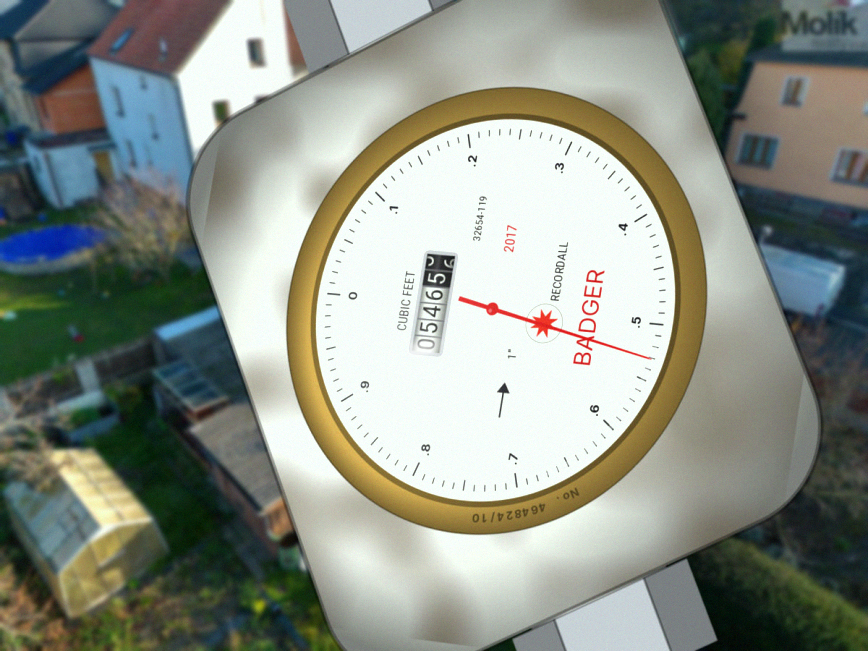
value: **54655.53** ft³
